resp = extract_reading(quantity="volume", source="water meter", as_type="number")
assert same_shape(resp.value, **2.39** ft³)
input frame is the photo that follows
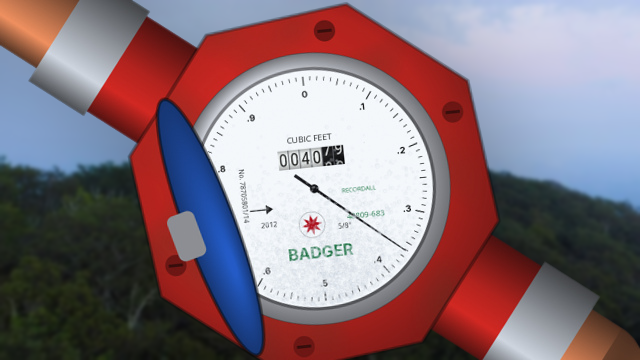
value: **4079.36** ft³
